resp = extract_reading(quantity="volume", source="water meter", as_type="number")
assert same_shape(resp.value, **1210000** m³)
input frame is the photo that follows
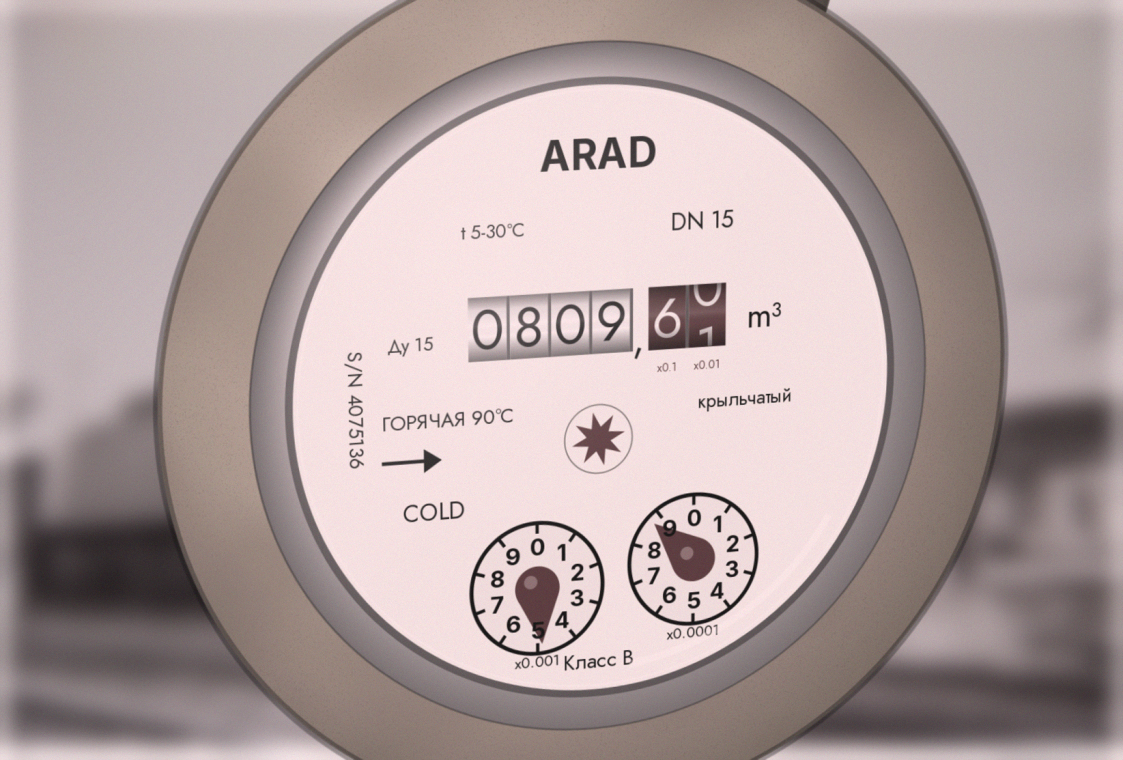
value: **809.6048** m³
